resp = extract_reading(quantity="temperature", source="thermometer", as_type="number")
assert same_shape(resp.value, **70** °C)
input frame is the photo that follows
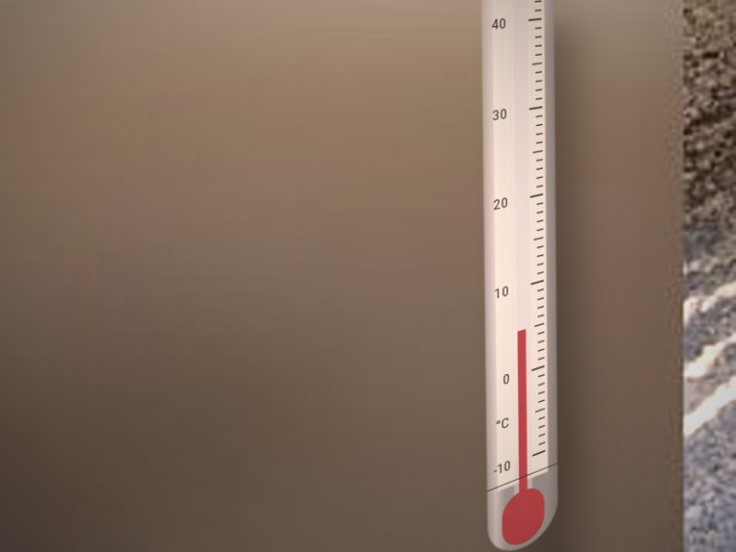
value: **5** °C
